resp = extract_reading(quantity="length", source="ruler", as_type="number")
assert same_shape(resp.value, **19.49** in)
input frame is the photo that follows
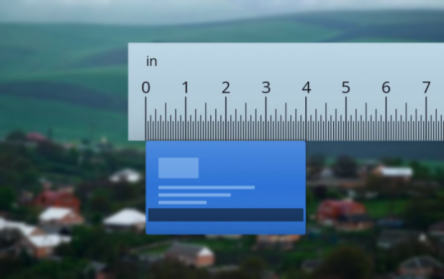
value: **4** in
